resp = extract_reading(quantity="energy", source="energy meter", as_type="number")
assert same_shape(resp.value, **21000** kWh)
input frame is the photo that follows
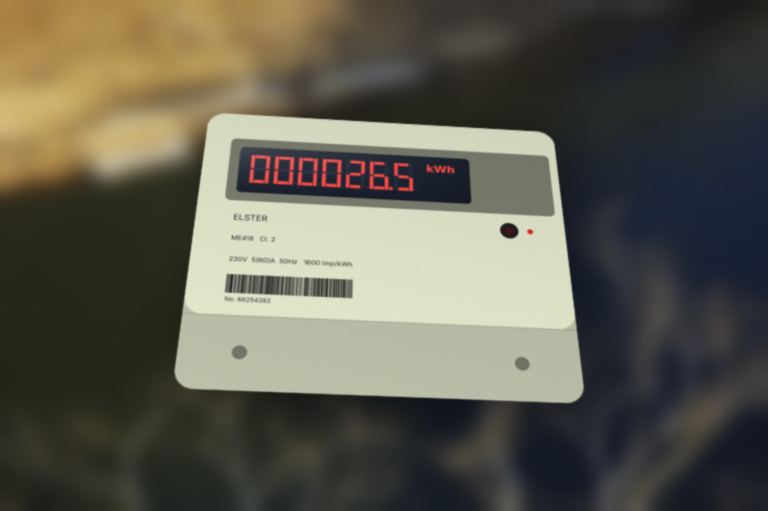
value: **26.5** kWh
